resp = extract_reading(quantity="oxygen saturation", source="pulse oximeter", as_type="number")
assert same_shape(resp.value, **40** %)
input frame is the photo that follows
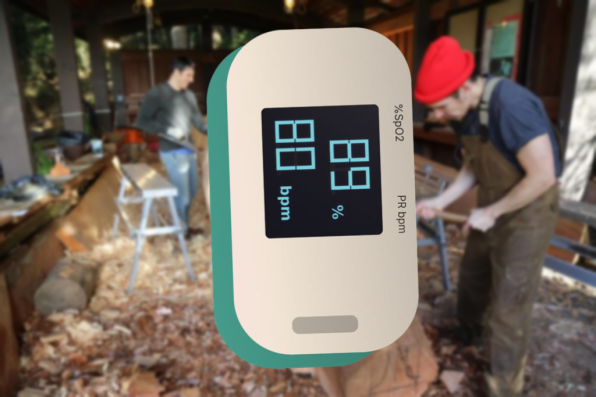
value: **89** %
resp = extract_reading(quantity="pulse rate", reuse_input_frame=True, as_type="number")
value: **80** bpm
